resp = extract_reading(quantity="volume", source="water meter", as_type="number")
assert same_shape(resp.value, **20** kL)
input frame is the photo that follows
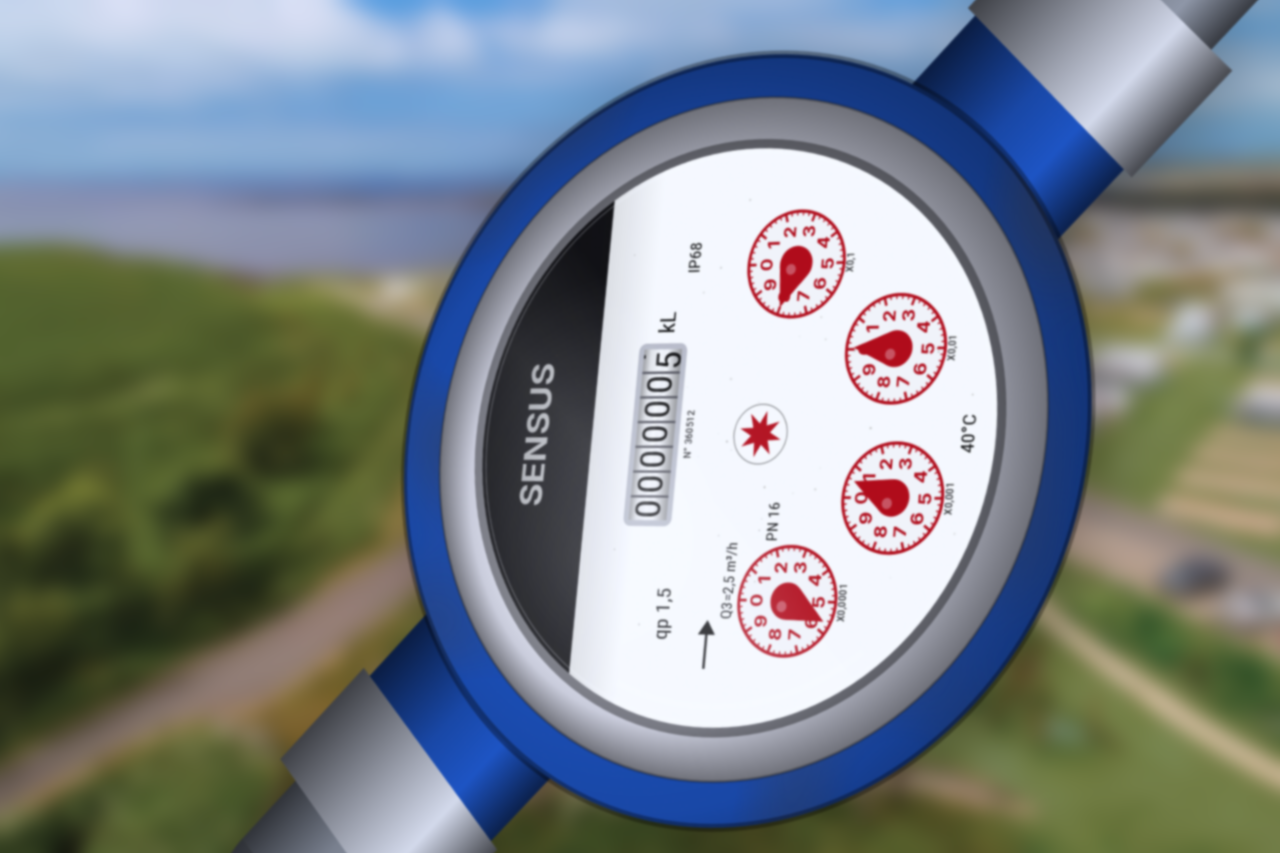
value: **4.8005** kL
